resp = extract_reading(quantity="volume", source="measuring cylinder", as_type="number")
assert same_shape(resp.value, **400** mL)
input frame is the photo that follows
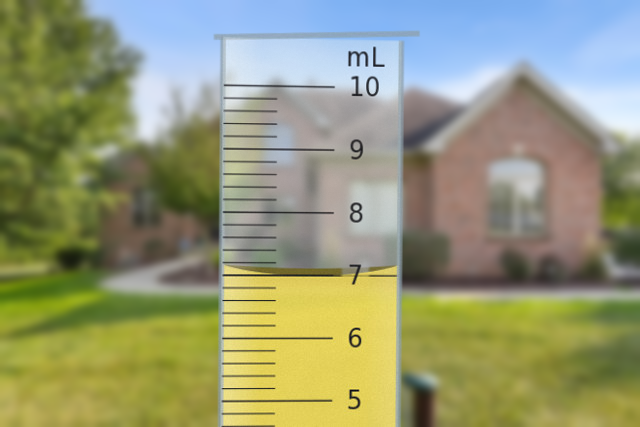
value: **7** mL
